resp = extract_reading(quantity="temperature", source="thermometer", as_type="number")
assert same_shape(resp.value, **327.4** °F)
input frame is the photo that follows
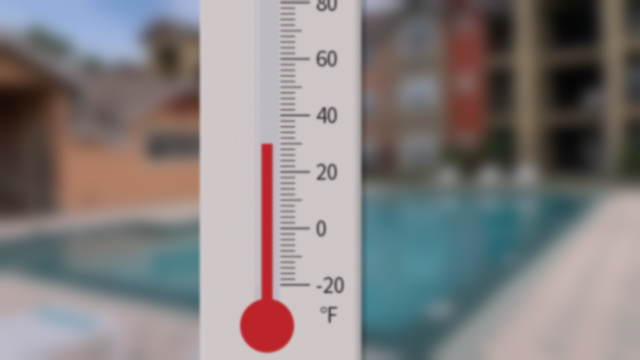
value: **30** °F
